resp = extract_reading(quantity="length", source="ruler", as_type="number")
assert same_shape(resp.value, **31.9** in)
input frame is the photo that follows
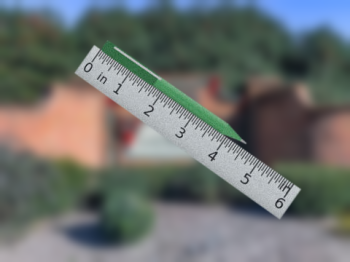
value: **4.5** in
